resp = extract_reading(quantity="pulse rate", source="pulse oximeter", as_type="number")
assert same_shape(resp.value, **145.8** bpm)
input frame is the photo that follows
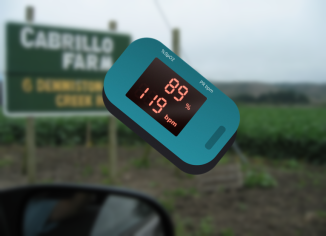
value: **119** bpm
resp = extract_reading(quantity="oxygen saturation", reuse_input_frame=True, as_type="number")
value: **89** %
